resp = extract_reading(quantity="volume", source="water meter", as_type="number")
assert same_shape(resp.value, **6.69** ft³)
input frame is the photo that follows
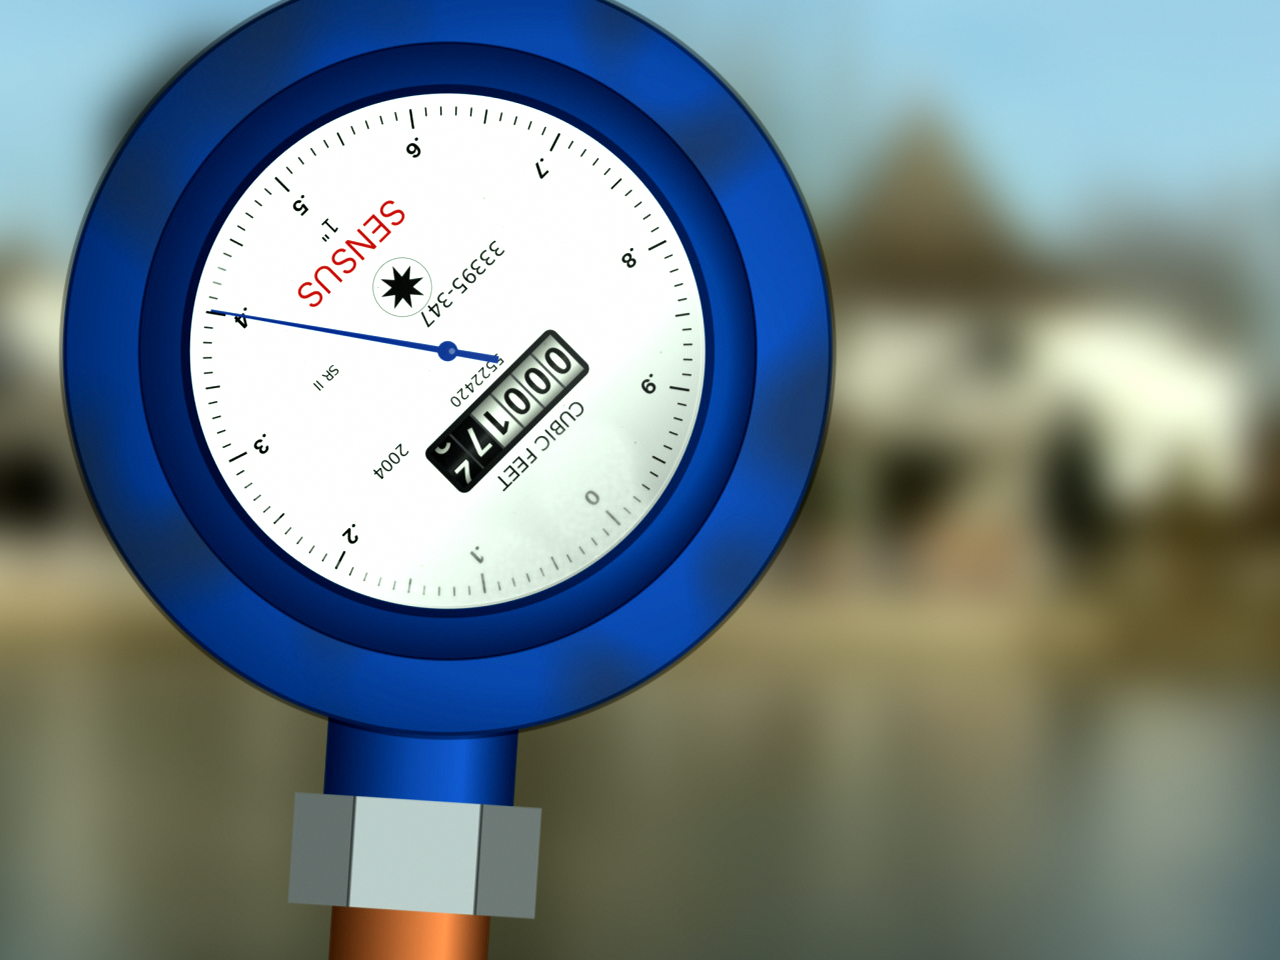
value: **172.40** ft³
